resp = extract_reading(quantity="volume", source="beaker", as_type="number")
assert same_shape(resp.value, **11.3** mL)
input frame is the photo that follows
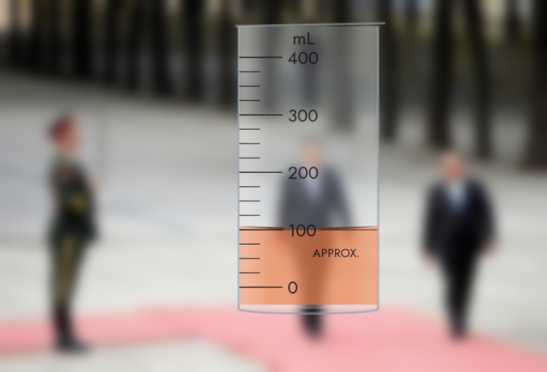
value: **100** mL
